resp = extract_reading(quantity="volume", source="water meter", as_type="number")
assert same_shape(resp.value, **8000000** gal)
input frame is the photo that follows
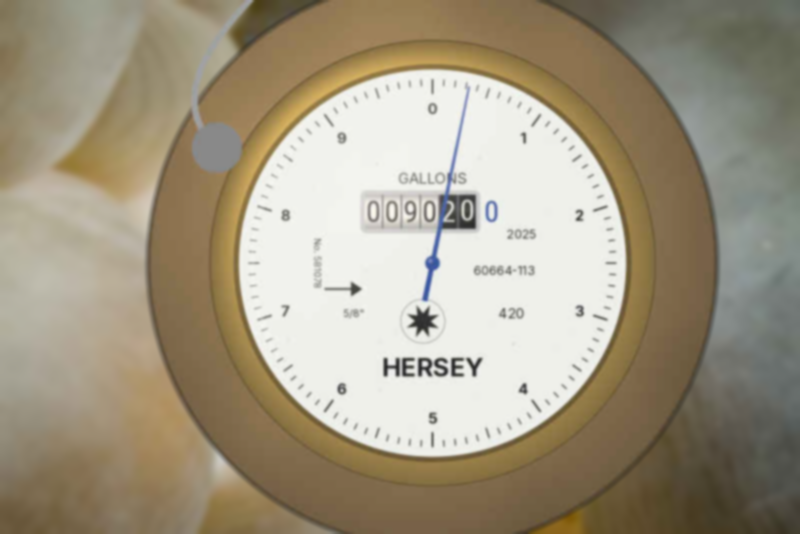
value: **90200.3** gal
